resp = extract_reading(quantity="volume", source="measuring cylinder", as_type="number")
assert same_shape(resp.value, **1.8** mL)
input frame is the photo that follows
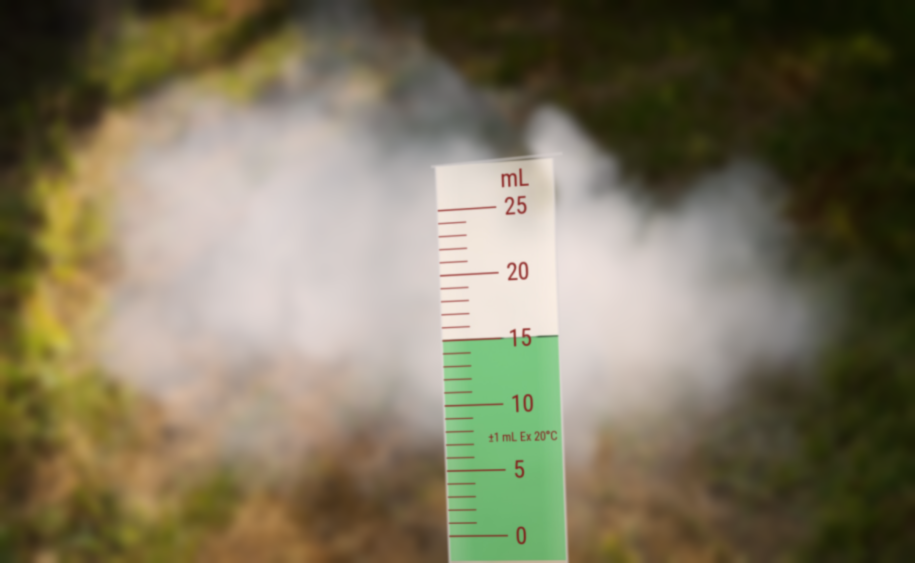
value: **15** mL
